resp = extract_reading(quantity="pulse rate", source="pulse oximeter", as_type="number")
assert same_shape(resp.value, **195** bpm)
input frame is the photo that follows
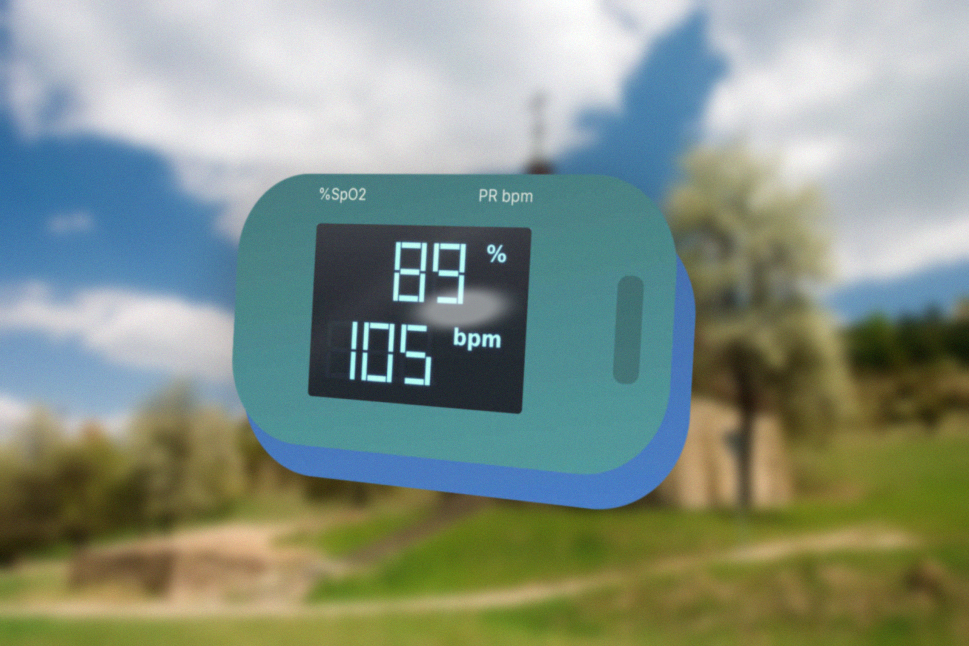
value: **105** bpm
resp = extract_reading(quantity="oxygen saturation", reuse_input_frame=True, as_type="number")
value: **89** %
